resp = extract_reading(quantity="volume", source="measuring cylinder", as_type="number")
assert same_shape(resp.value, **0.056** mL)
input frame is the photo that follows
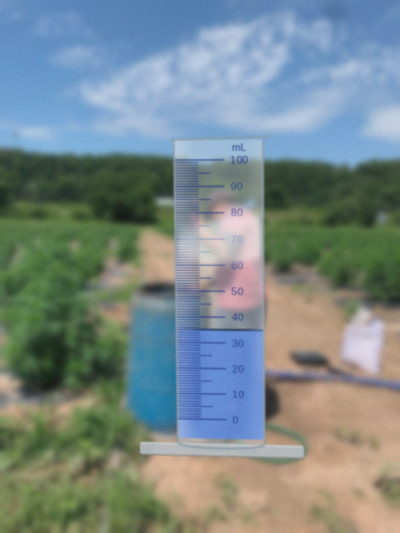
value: **35** mL
